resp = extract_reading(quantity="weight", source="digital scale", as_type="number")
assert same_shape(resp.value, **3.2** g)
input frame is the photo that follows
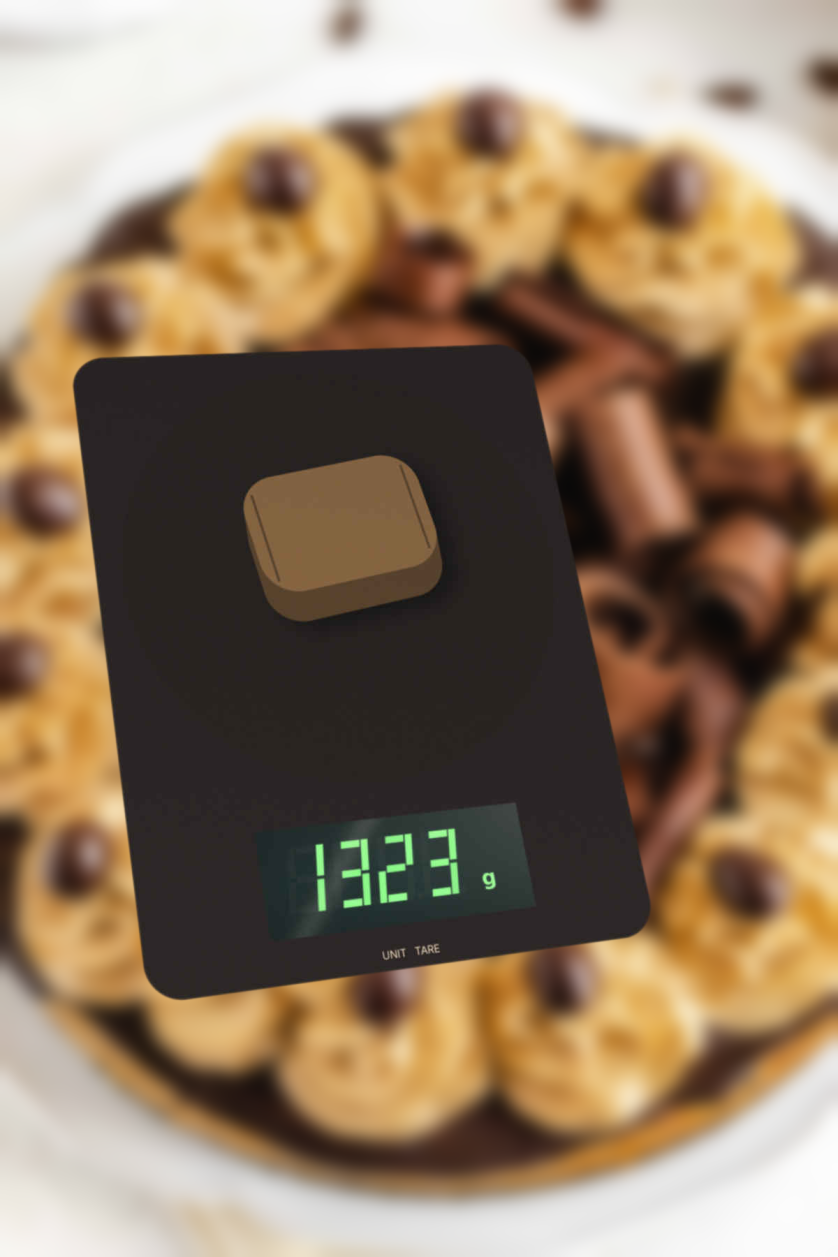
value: **1323** g
